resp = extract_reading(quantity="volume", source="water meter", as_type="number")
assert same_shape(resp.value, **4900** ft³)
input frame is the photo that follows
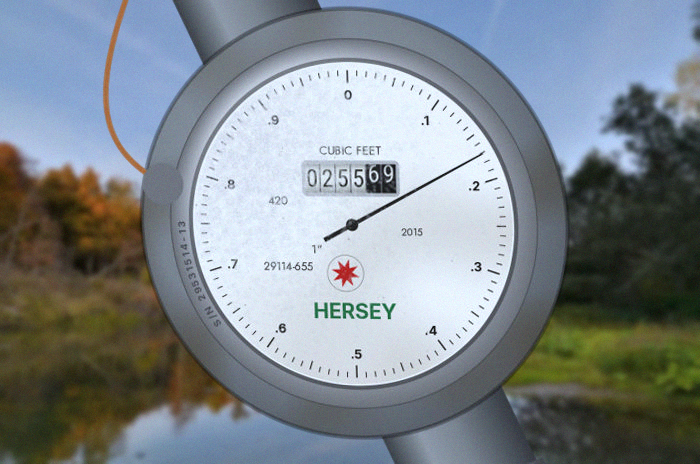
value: **25569.17** ft³
